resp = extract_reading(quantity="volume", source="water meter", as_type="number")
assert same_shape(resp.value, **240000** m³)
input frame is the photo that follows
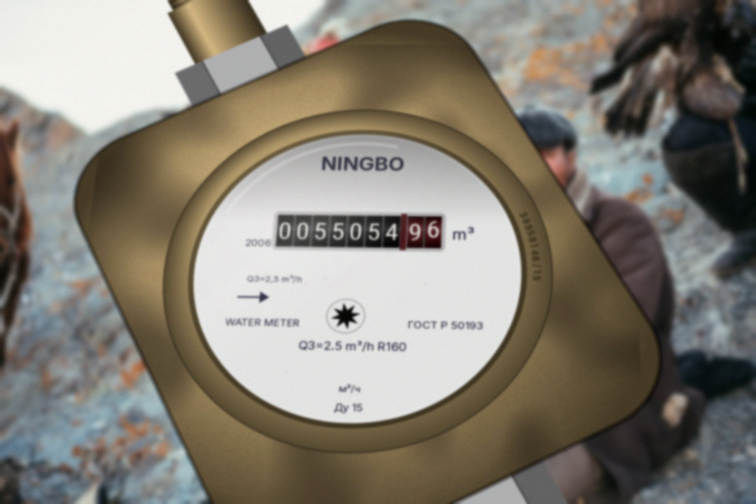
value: **55054.96** m³
